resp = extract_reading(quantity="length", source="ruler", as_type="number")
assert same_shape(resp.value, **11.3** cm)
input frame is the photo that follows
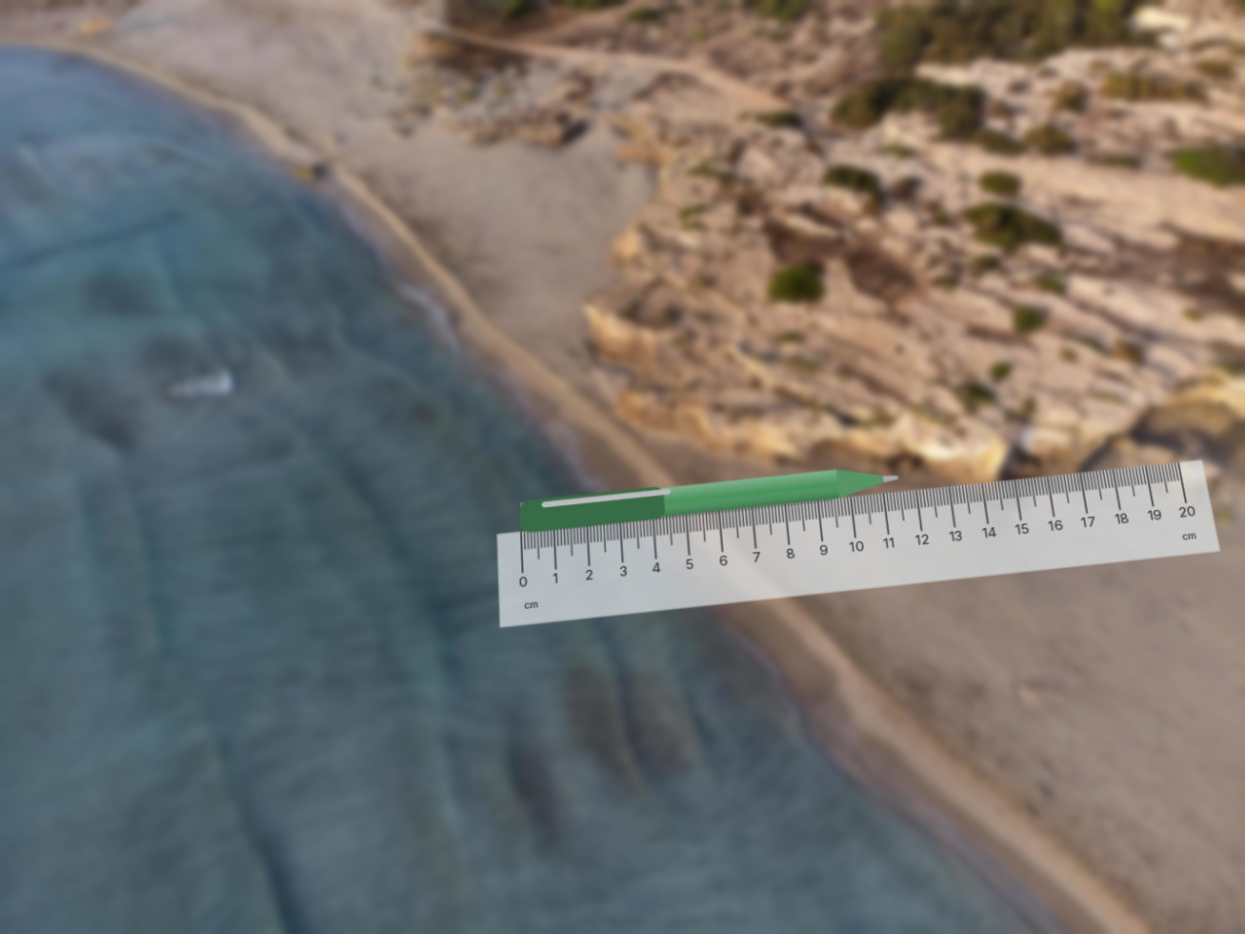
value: **11.5** cm
